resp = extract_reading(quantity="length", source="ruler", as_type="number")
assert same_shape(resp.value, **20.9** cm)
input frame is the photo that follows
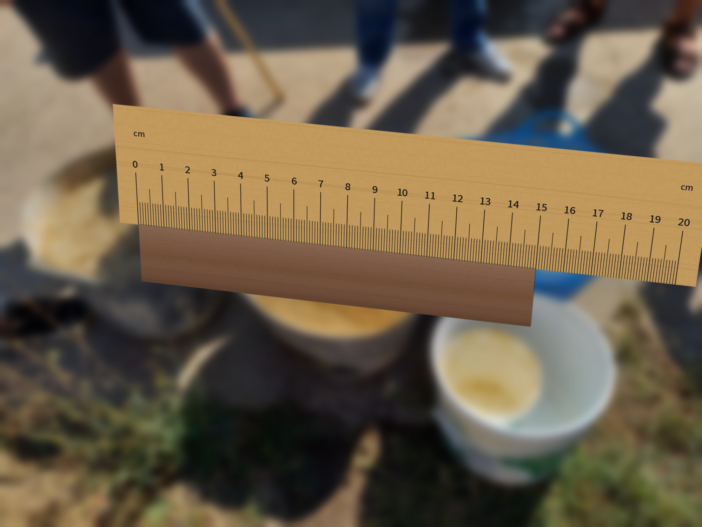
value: **15** cm
